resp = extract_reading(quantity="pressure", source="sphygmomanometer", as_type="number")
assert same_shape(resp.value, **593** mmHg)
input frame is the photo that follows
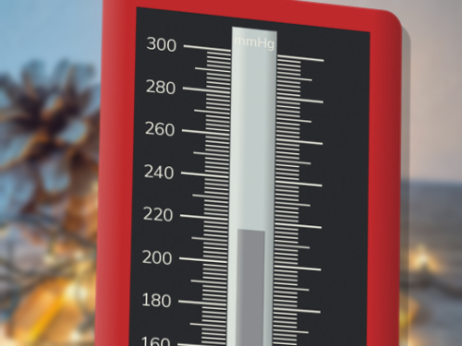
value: **216** mmHg
